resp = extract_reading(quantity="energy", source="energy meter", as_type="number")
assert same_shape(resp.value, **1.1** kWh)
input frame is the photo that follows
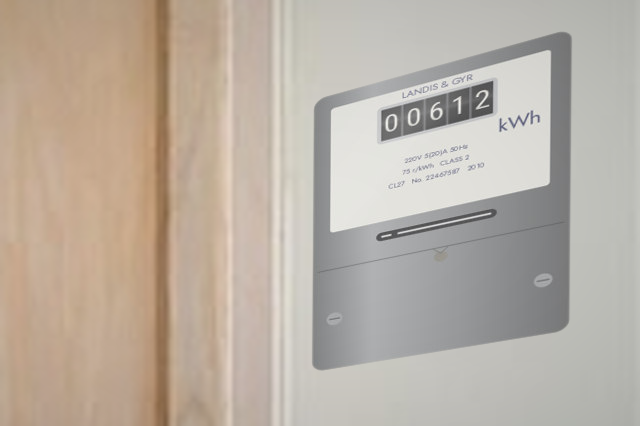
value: **612** kWh
